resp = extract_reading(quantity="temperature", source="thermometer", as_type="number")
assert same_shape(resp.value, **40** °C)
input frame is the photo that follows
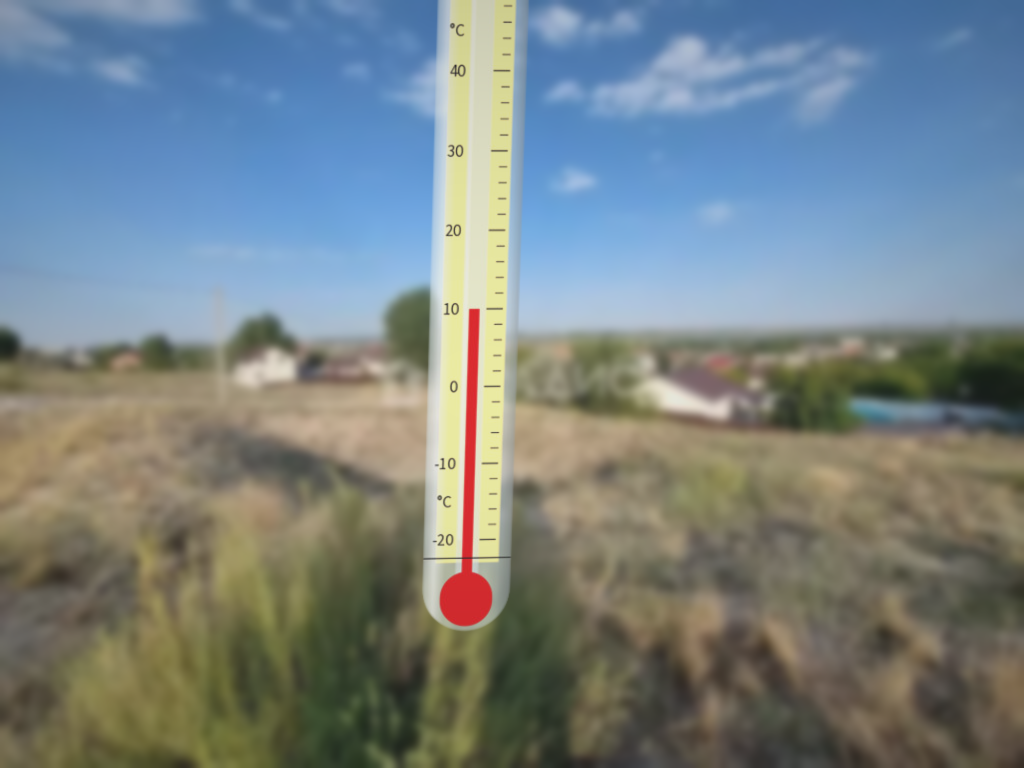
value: **10** °C
